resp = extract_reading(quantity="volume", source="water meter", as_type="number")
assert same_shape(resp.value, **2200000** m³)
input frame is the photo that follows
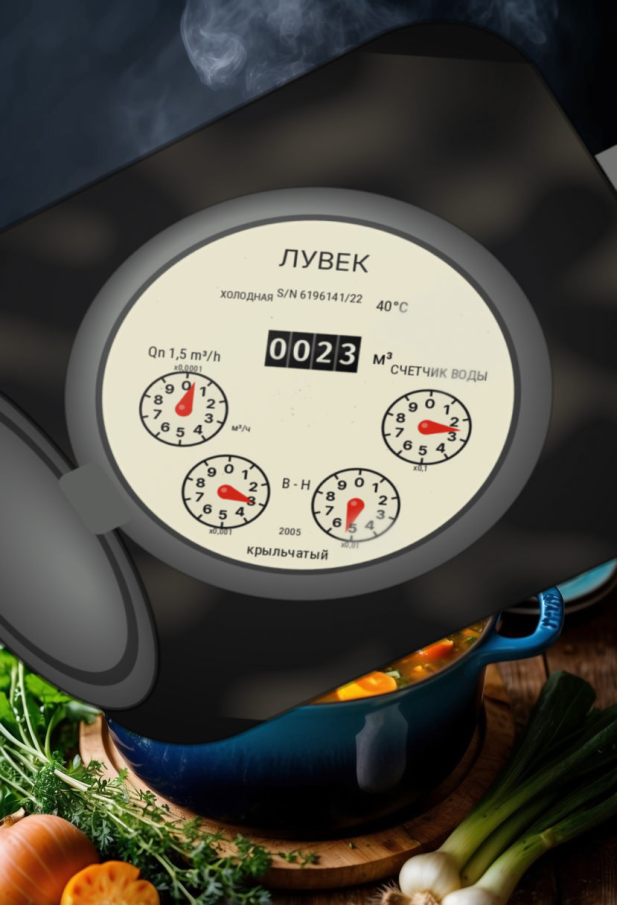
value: **23.2530** m³
